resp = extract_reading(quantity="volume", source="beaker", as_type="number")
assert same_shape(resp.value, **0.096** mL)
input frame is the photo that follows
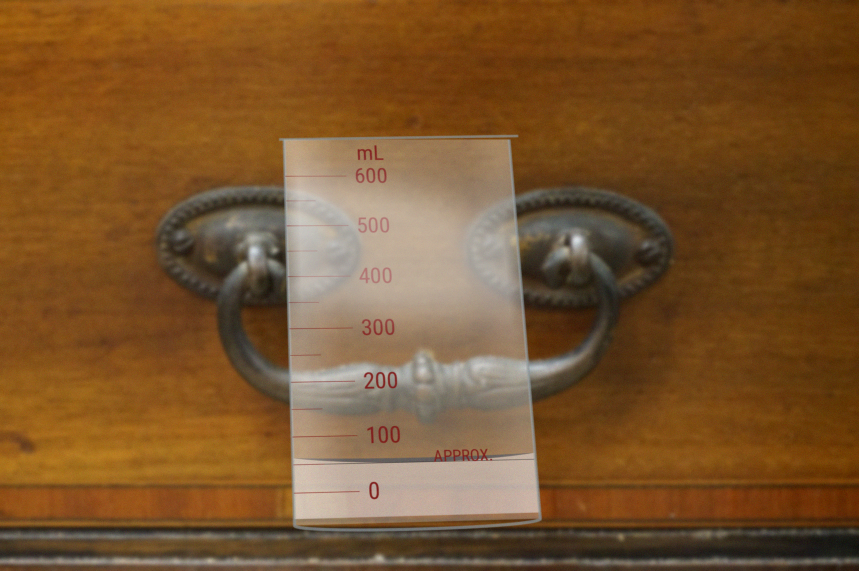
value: **50** mL
